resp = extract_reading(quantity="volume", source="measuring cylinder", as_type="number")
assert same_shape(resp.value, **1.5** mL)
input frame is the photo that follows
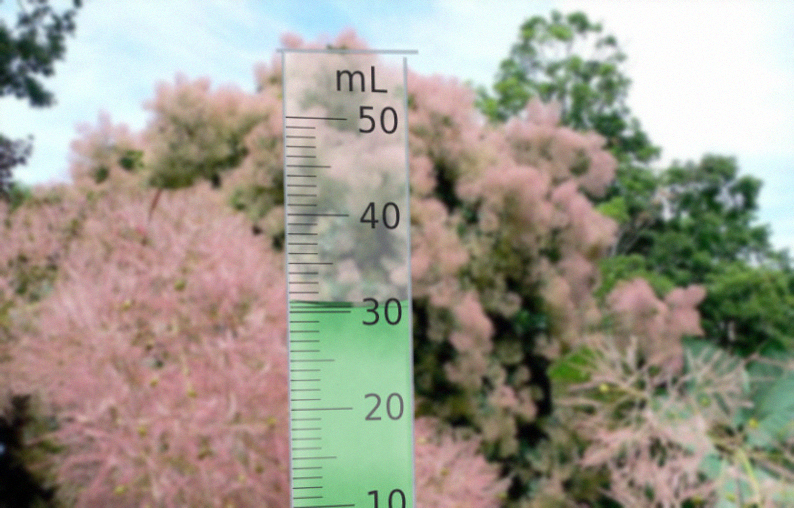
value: **30.5** mL
